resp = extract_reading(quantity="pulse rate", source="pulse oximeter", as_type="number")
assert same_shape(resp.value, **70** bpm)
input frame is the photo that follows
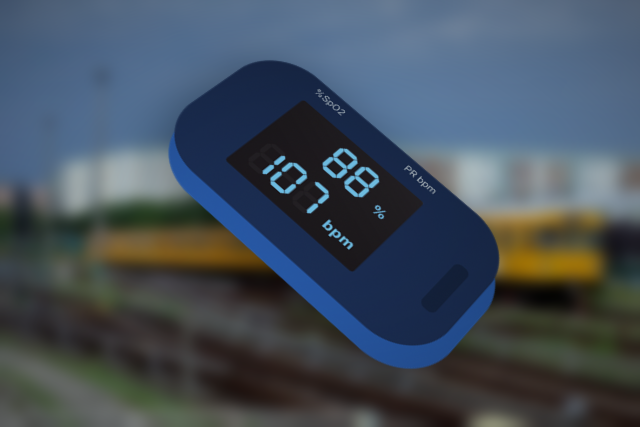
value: **107** bpm
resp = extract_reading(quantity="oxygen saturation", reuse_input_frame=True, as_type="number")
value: **88** %
